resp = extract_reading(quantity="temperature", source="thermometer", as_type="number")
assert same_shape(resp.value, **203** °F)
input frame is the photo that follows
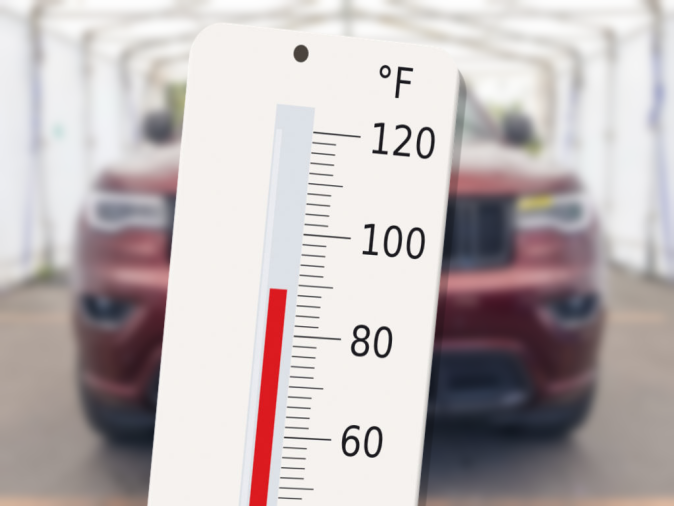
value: **89** °F
